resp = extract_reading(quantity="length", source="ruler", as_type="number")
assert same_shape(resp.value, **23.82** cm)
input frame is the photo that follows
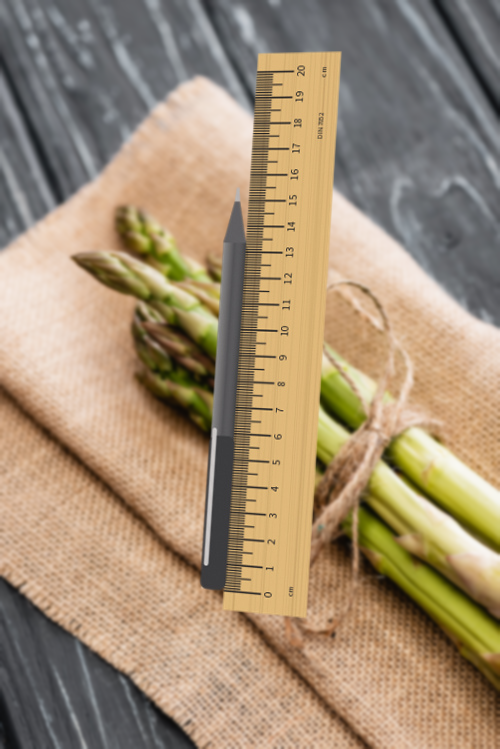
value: **15.5** cm
